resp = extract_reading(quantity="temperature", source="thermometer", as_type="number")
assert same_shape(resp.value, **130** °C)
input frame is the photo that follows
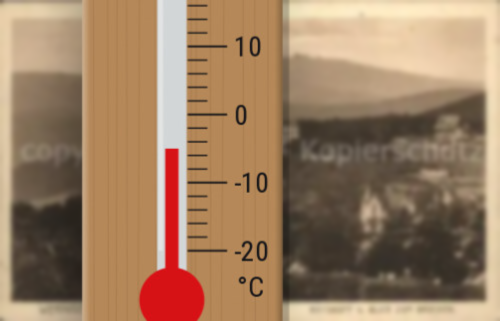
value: **-5** °C
